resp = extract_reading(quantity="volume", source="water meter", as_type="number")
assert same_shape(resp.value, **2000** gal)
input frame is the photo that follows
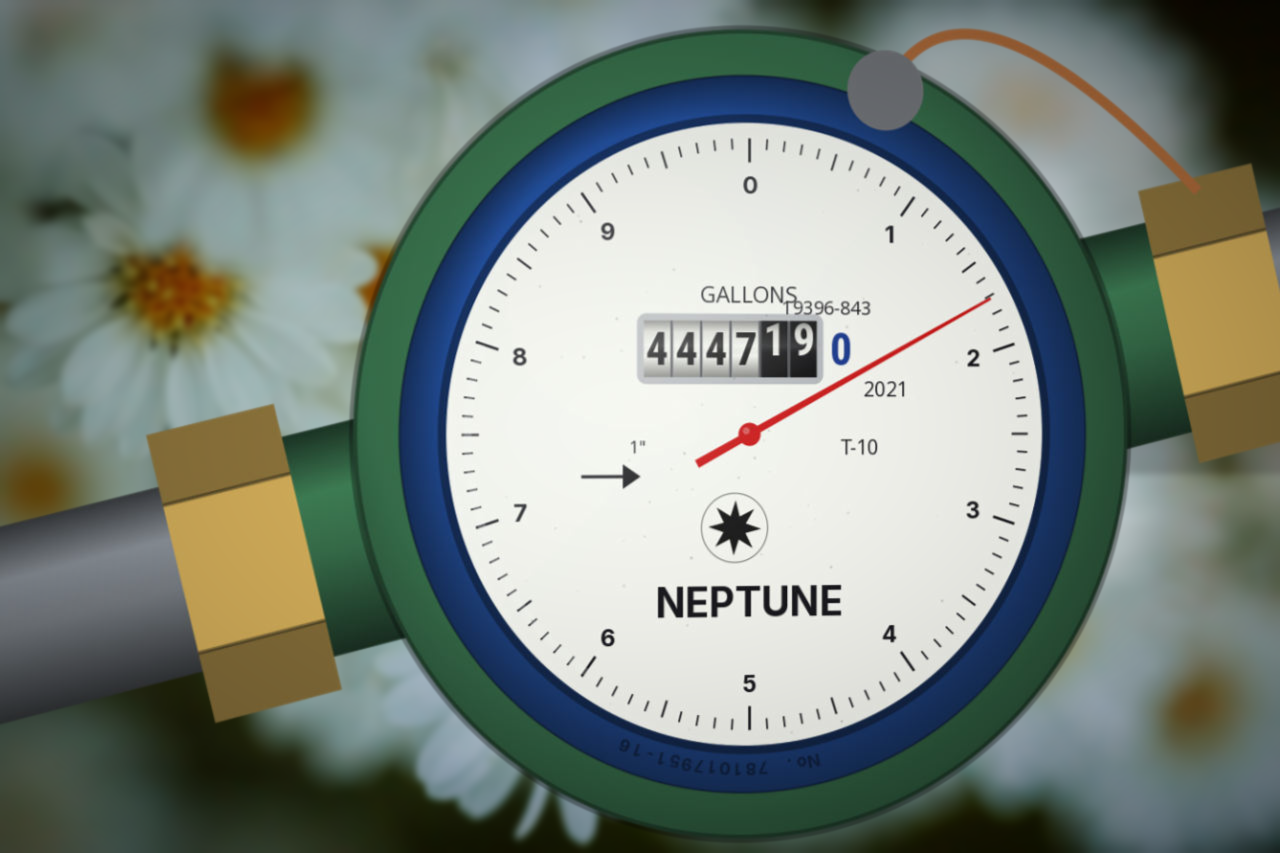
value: **4447191.7** gal
